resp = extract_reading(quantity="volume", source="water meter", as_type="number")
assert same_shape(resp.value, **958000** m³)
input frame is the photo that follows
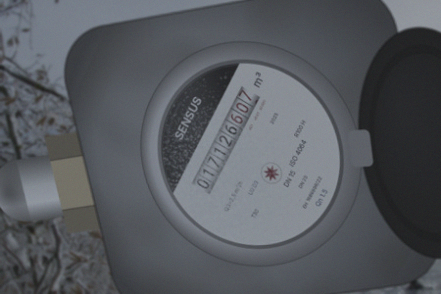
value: **17126.607** m³
